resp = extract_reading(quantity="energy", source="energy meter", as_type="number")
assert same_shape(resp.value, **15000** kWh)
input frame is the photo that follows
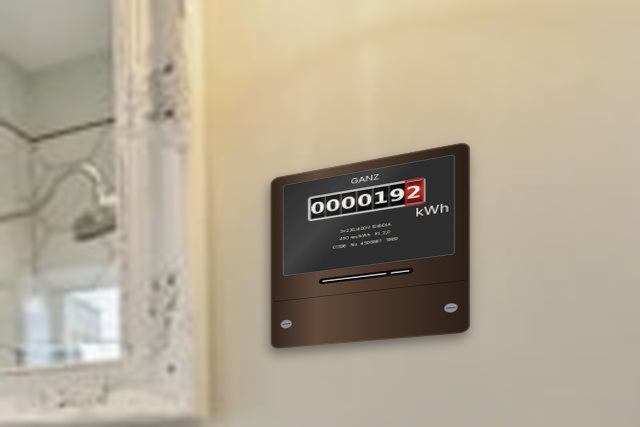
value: **19.2** kWh
